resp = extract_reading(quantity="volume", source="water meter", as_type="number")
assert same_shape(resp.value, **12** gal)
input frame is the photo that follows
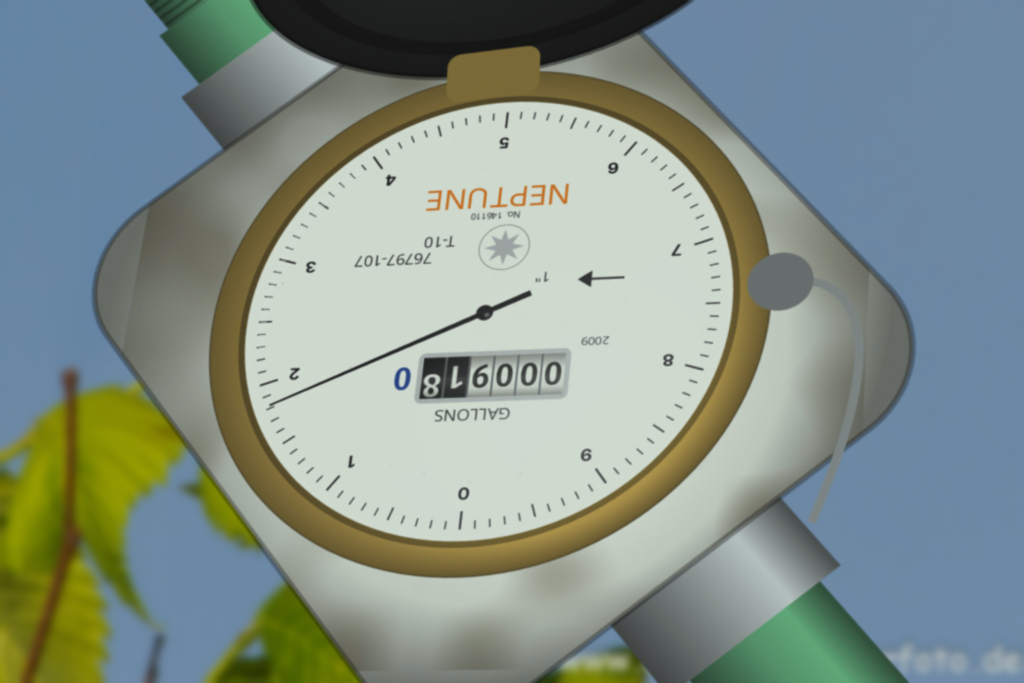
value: **9181.8** gal
